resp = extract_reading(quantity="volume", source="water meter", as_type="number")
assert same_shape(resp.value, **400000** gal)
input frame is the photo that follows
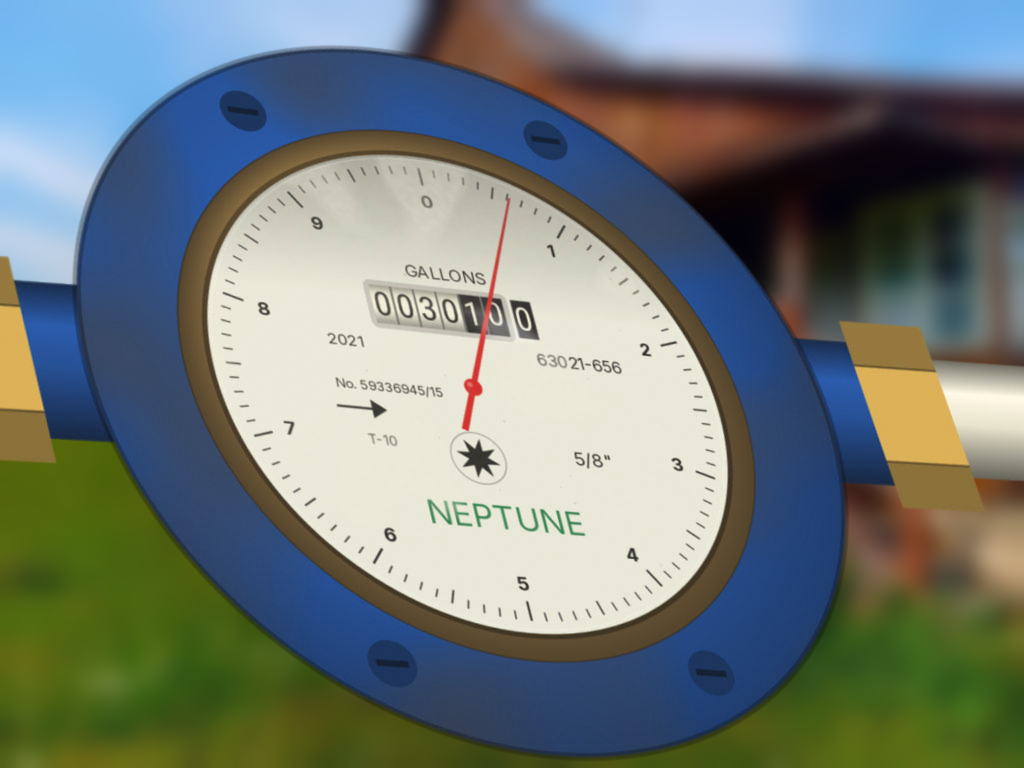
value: **30100.6** gal
